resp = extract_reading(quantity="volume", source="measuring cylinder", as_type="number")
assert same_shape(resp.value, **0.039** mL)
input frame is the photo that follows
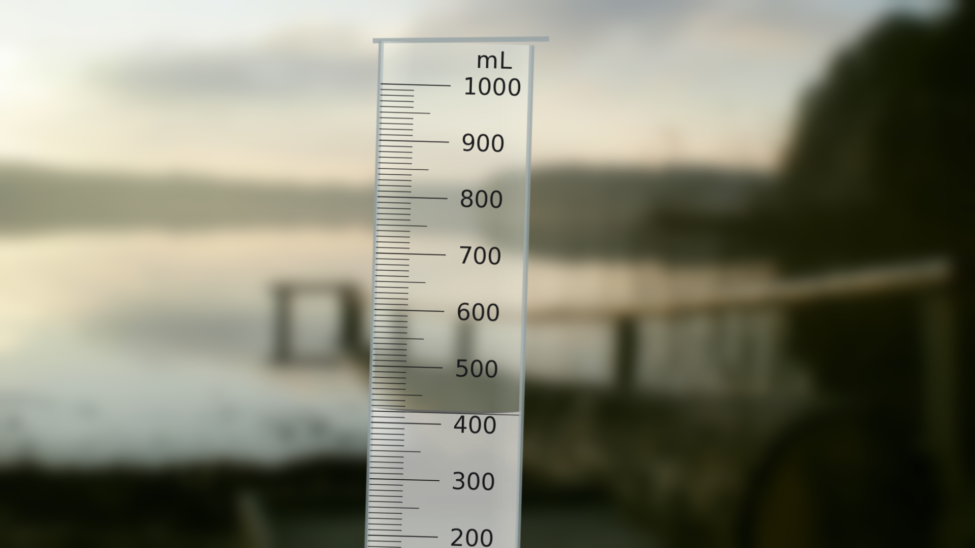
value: **420** mL
